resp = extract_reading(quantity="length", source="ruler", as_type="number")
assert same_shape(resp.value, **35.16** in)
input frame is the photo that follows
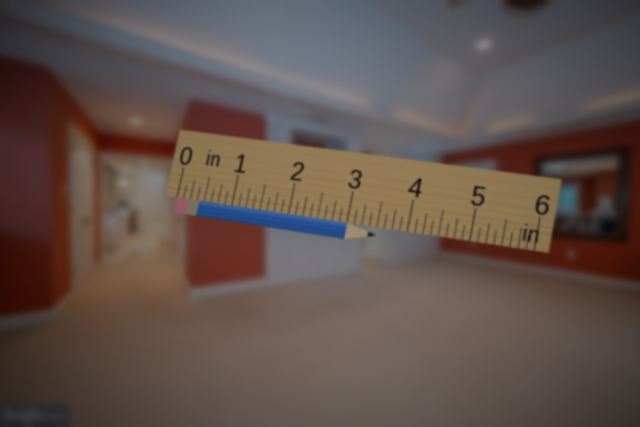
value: **3.5** in
